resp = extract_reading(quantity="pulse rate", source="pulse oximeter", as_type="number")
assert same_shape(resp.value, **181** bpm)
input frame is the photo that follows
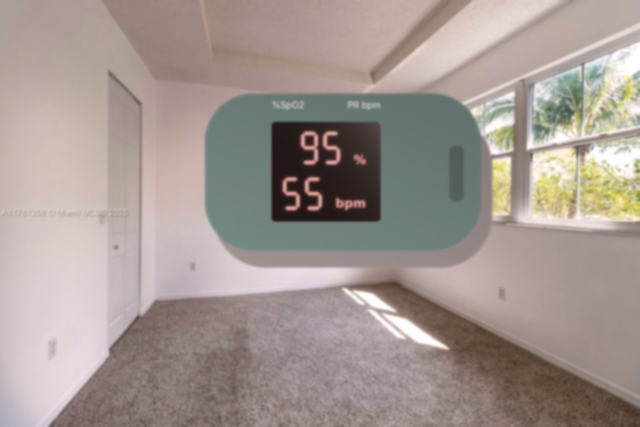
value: **55** bpm
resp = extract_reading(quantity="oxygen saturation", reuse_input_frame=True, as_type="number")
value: **95** %
